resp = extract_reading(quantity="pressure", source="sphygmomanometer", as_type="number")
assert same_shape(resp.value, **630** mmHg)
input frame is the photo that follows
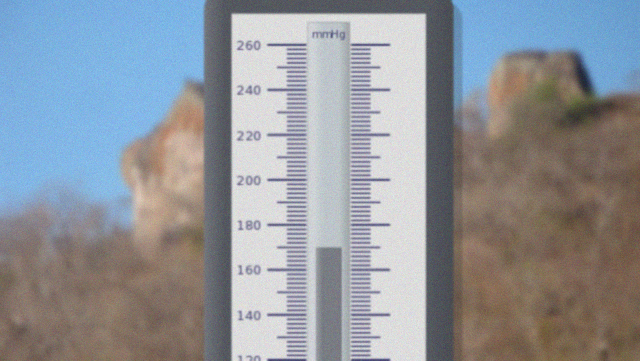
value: **170** mmHg
